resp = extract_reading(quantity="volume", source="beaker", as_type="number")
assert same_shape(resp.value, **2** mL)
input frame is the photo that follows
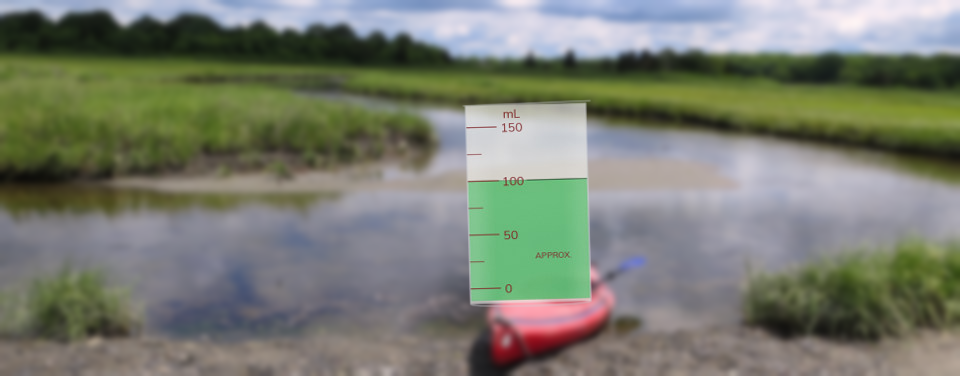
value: **100** mL
